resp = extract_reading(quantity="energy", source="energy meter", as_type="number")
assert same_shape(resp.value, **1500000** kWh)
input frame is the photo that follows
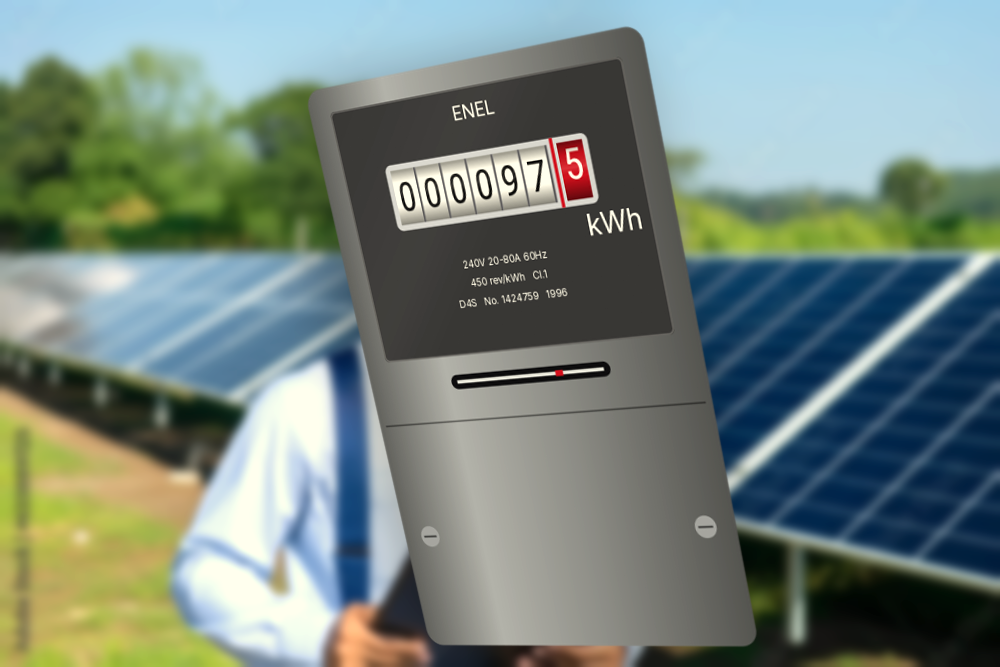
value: **97.5** kWh
